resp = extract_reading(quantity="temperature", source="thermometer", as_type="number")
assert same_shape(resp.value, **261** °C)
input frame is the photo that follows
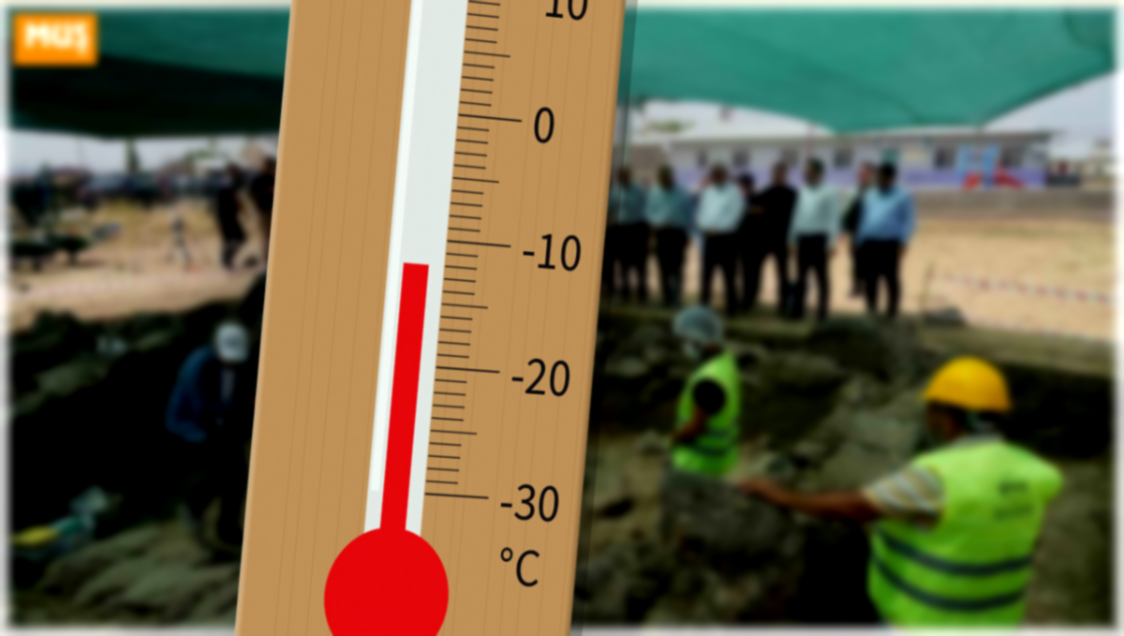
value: **-12** °C
